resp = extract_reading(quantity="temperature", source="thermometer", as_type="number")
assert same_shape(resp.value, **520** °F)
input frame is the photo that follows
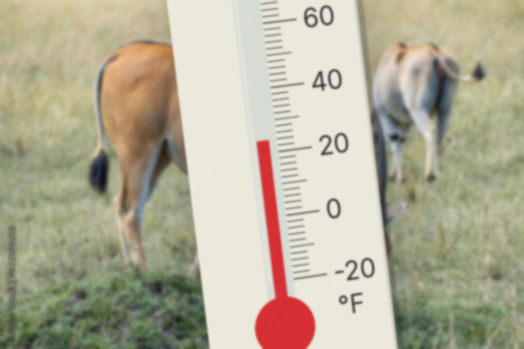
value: **24** °F
